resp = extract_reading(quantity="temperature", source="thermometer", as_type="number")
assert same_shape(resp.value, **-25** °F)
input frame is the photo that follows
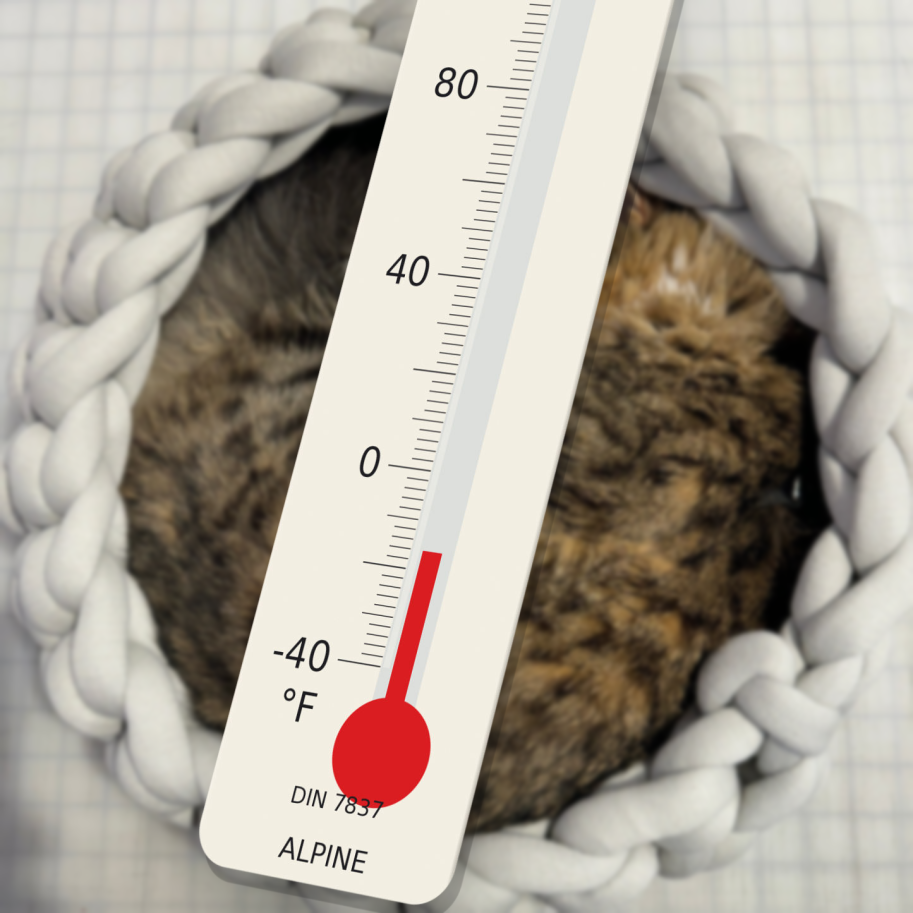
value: **-16** °F
